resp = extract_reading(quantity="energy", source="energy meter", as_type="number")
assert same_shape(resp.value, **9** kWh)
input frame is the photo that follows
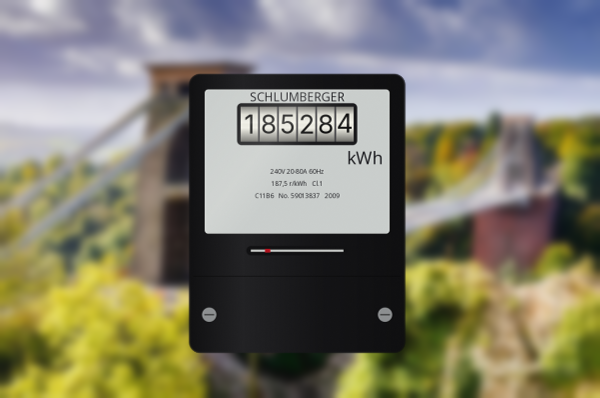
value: **185284** kWh
